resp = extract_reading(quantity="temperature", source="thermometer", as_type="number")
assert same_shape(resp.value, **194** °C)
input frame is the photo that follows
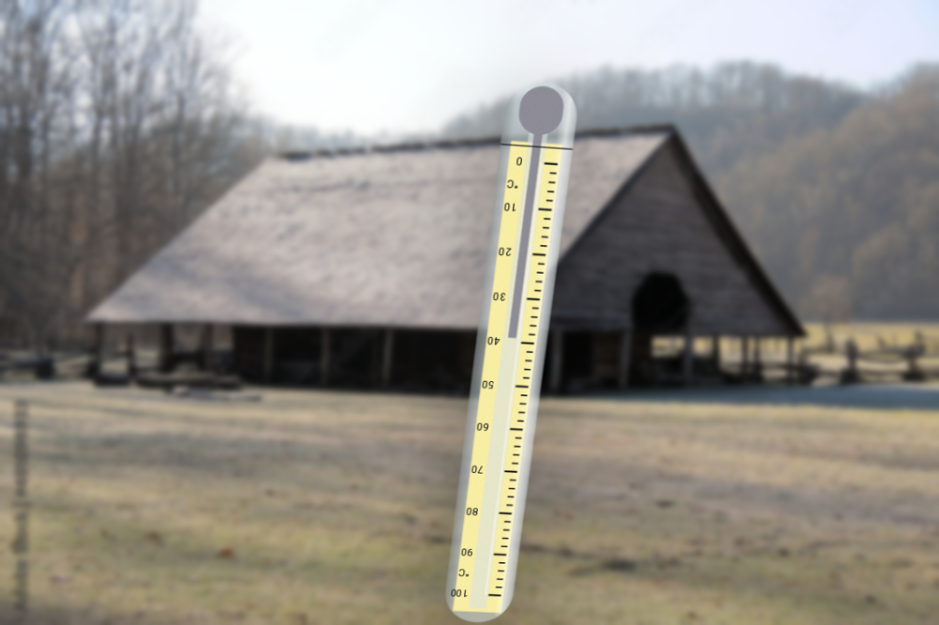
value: **39** °C
